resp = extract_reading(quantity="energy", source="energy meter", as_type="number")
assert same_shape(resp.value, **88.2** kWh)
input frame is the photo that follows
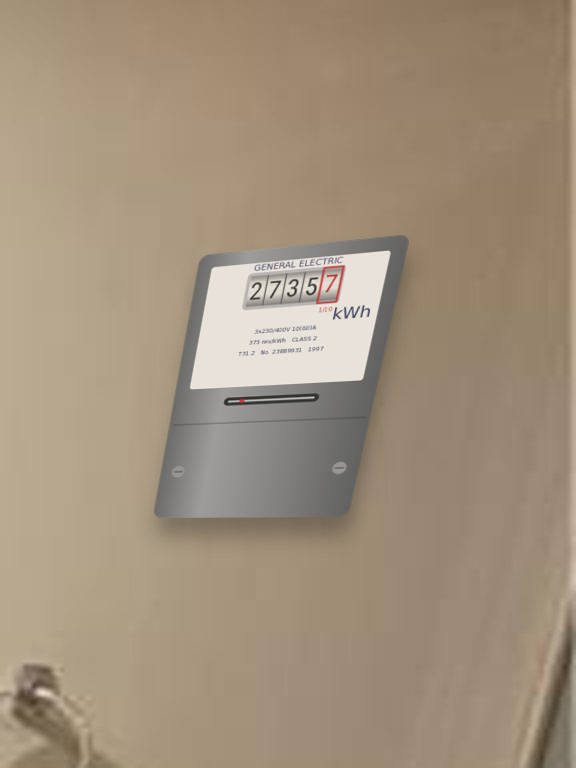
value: **2735.7** kWh
